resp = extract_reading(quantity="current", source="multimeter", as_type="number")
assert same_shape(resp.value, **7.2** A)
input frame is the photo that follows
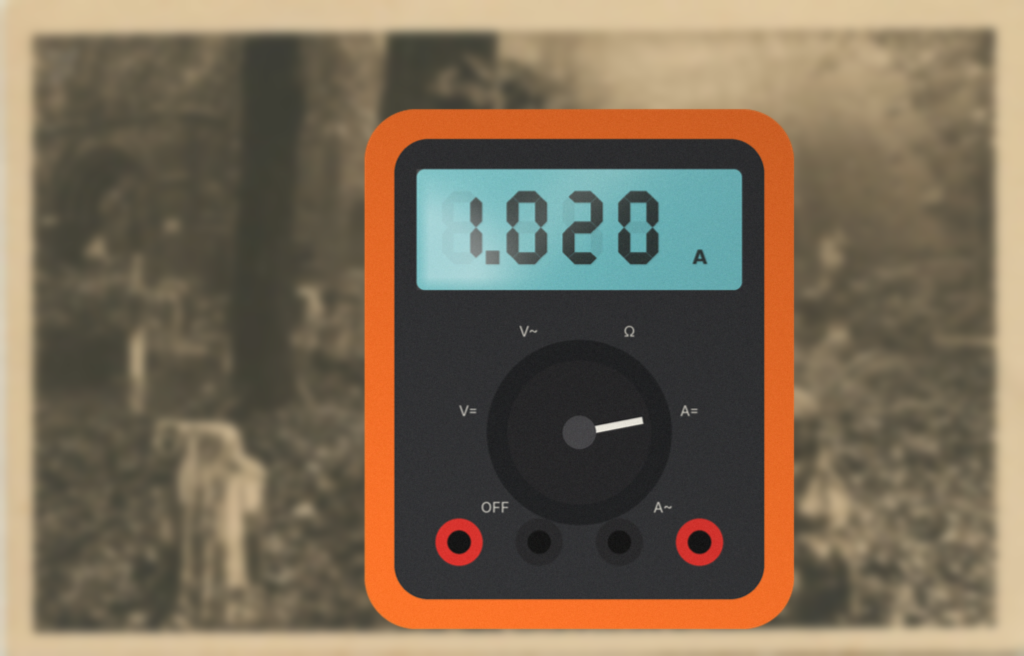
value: **1.020** A
